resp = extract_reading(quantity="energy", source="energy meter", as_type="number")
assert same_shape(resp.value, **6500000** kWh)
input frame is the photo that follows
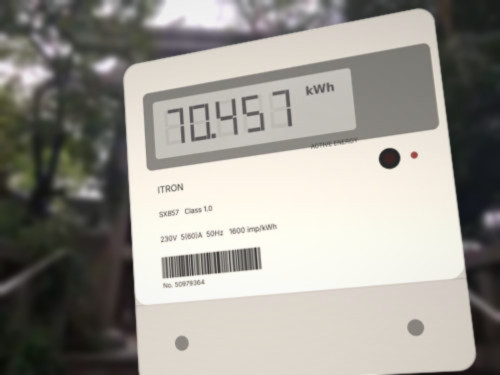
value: **70.457** kWh
